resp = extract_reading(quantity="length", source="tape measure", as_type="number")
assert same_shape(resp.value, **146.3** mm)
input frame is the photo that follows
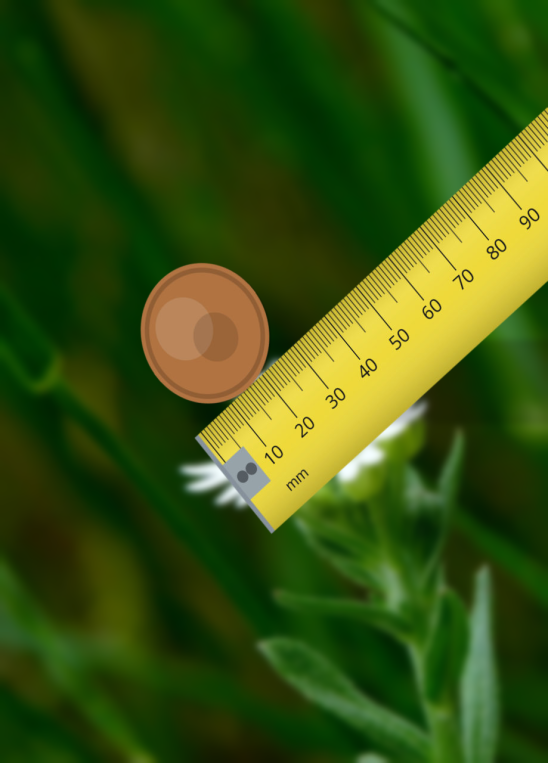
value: **31** mm
